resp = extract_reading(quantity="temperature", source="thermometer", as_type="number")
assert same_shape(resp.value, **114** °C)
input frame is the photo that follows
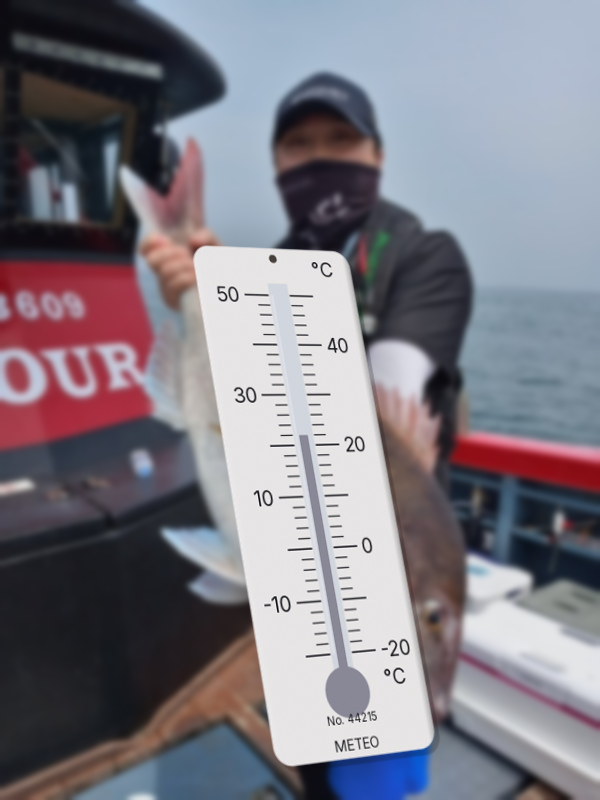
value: **22** °C
